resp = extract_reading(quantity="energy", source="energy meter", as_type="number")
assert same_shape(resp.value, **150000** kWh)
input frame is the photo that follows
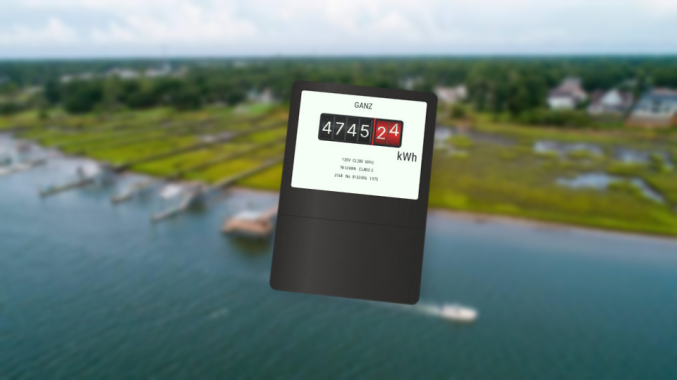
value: **4745.24** kWh
